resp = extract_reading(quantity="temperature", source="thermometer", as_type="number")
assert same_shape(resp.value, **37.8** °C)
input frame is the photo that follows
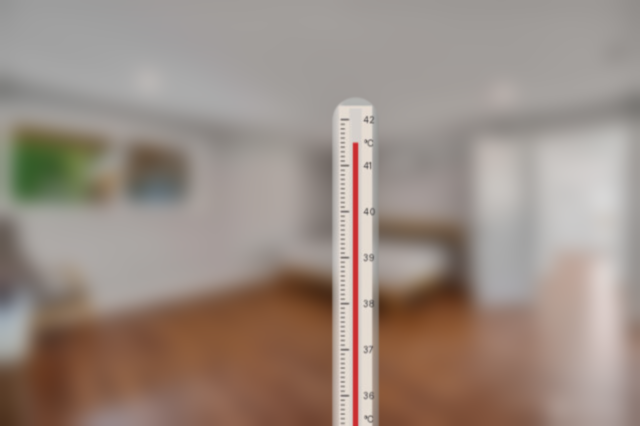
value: **41.5** °C
